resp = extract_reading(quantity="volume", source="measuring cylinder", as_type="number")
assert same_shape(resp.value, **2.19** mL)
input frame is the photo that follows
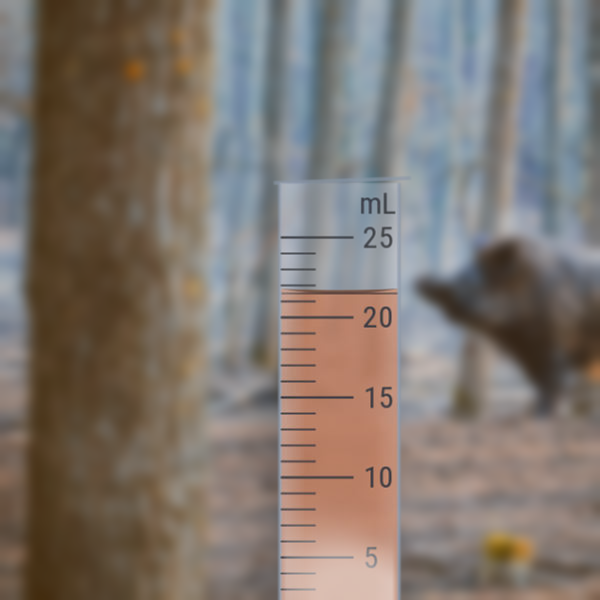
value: **21.5** mL
